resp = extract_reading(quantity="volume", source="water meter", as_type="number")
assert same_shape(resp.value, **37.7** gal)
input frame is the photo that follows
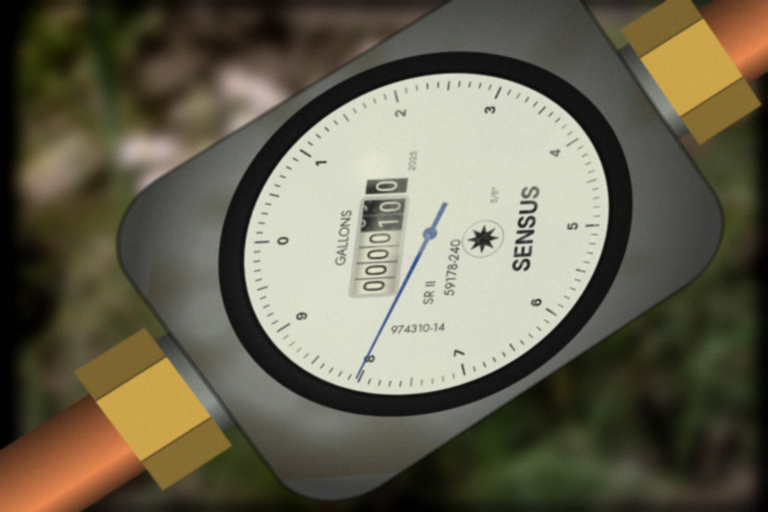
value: **98.0** gal
